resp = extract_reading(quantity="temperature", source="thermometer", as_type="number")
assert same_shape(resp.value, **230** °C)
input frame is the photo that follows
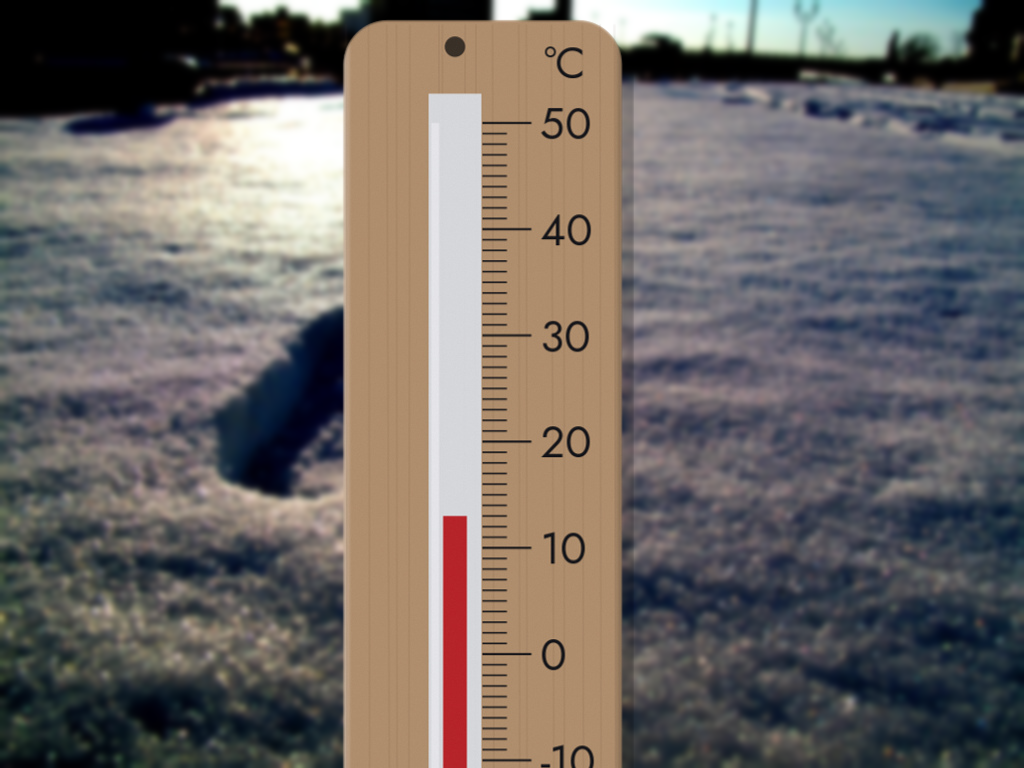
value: **13** °C
